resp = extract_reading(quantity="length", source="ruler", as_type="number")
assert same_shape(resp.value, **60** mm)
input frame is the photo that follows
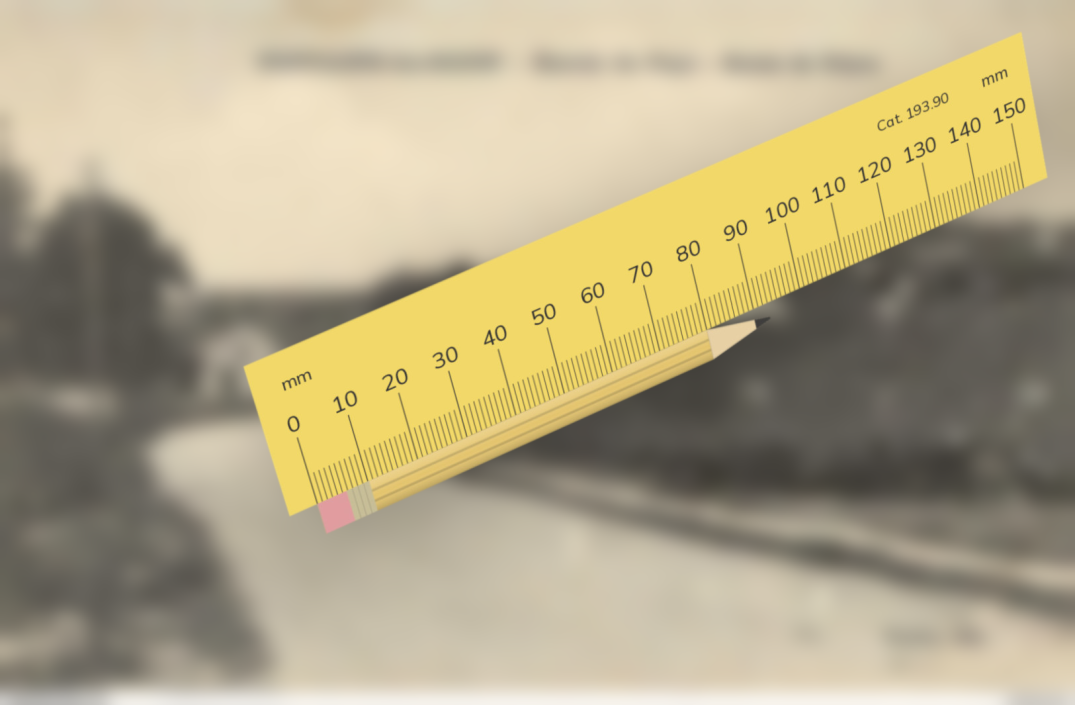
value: **93** mm
